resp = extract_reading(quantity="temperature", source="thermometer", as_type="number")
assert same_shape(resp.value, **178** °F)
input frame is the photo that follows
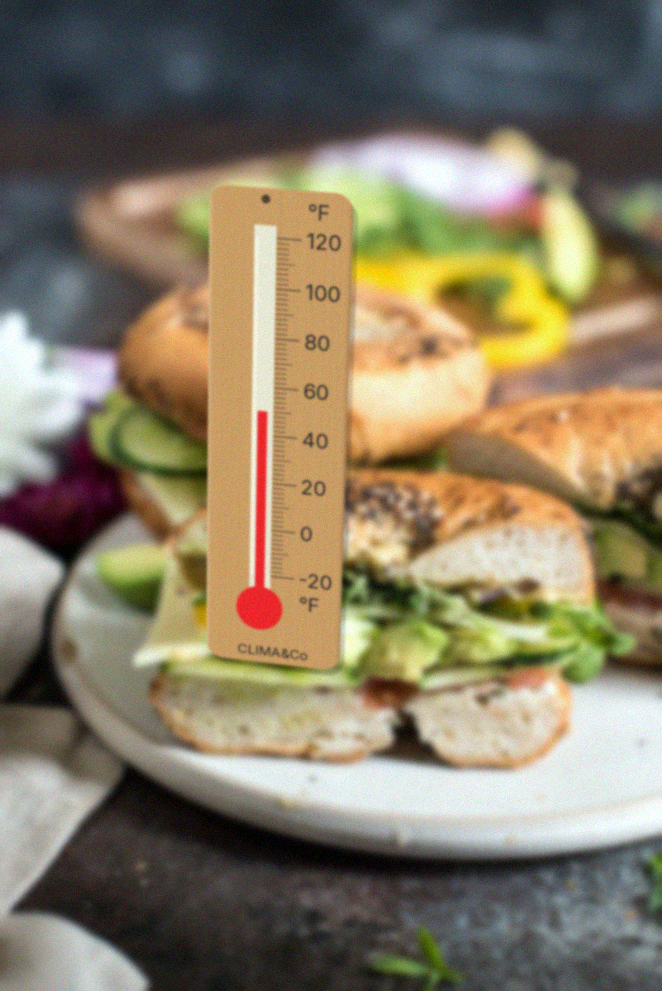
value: **50** °F
